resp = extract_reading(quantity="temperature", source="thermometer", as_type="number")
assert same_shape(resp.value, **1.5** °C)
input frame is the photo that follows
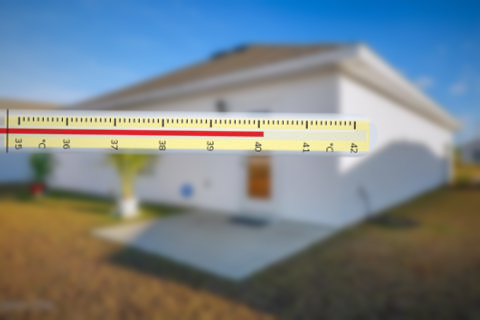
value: **40.1** °C
